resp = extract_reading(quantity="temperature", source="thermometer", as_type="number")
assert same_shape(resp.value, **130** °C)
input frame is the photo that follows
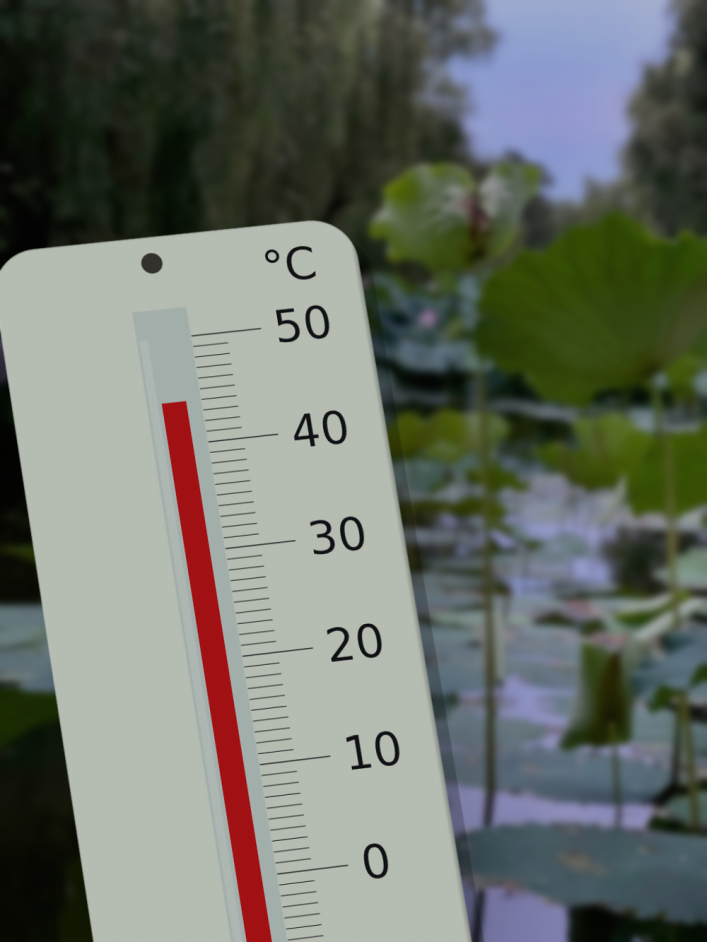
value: **44** °C
